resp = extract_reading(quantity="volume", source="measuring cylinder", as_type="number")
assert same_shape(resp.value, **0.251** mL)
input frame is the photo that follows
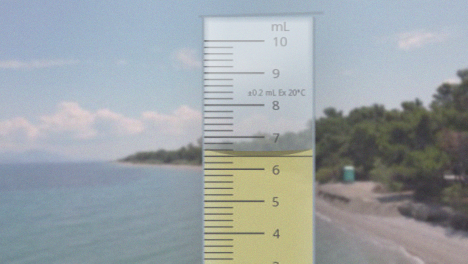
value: **6.4** mL
